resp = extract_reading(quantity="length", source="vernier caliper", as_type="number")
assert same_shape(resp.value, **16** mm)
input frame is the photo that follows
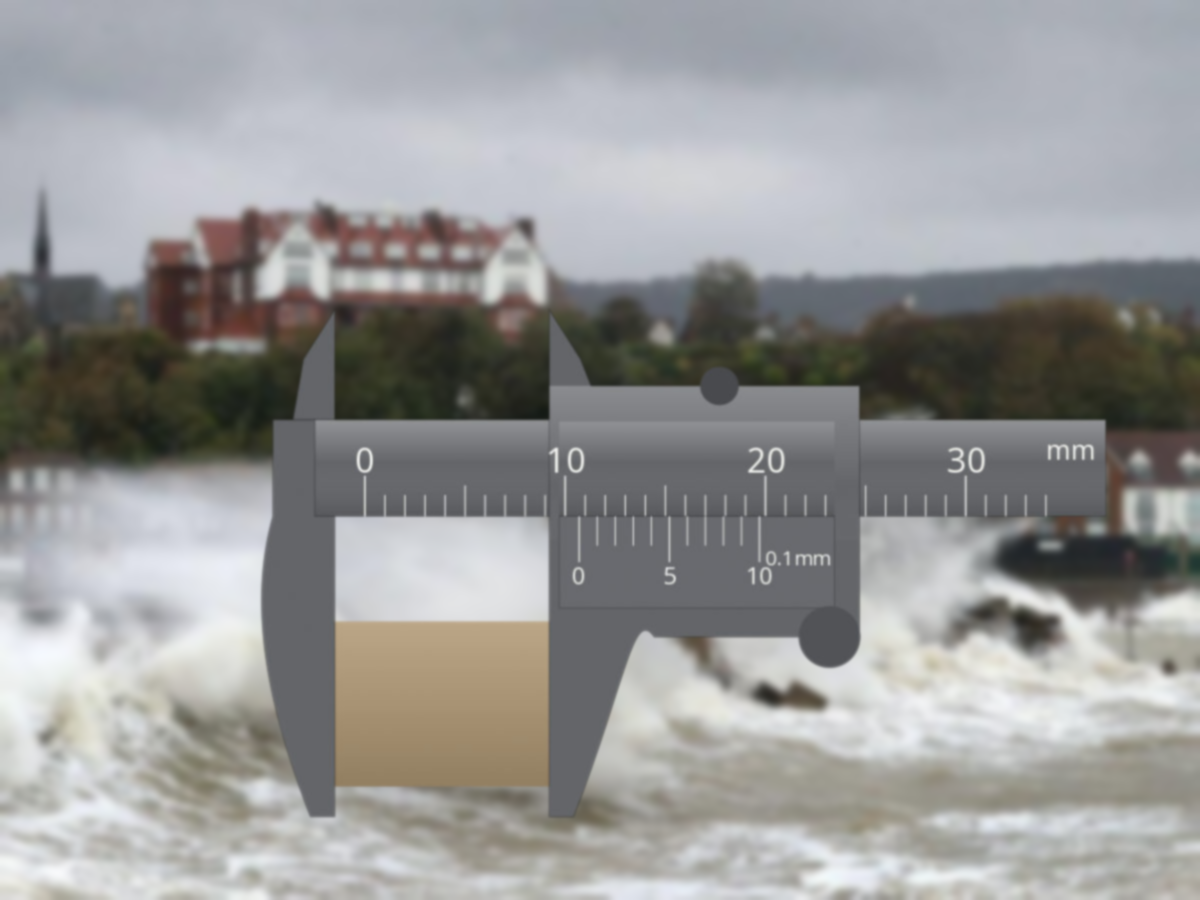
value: **10.7** mm
